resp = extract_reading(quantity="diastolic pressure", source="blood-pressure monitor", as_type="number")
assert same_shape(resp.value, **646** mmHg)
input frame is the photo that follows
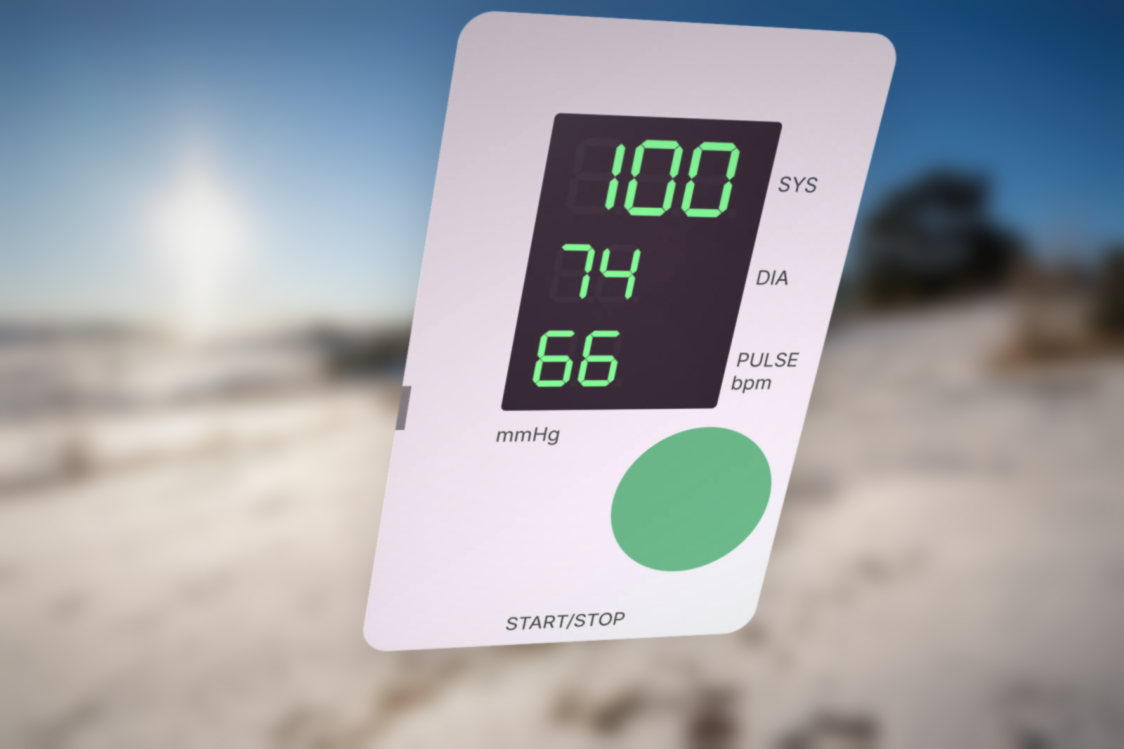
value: **74** mmHg
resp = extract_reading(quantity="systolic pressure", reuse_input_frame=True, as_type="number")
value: **100** mmHg
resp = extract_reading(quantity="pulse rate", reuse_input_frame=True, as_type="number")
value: **66** bpm
